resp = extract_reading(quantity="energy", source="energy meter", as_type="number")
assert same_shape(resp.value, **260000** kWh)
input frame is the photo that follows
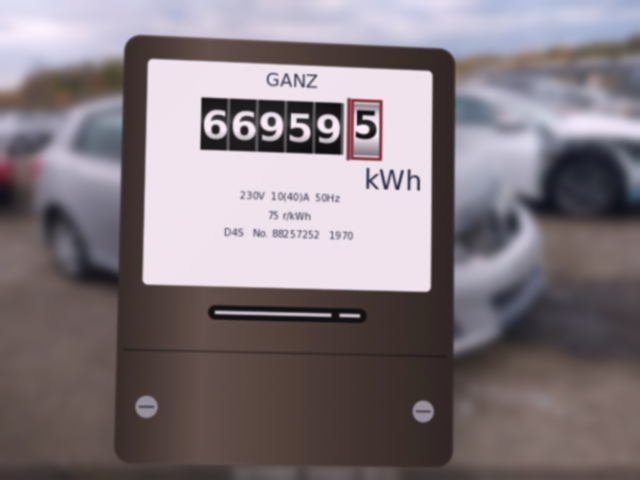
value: **66959.5** kWh
